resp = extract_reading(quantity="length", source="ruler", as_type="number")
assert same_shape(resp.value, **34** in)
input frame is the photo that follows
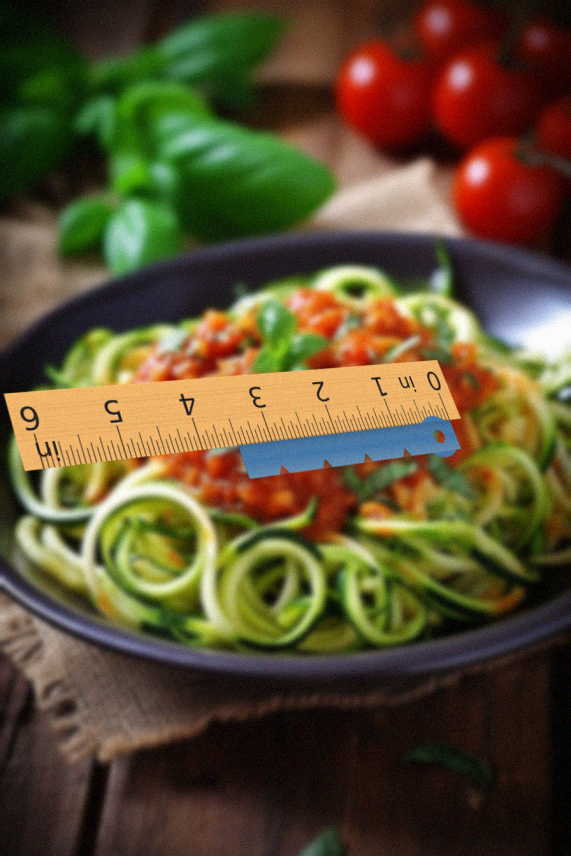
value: **3.5** in
